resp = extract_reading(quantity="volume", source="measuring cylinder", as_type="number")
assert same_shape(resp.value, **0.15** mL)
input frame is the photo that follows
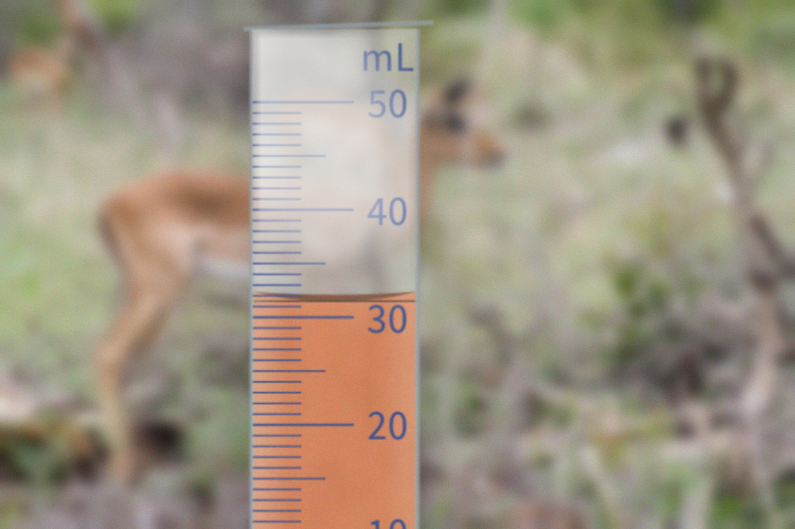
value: **31.5** mL
